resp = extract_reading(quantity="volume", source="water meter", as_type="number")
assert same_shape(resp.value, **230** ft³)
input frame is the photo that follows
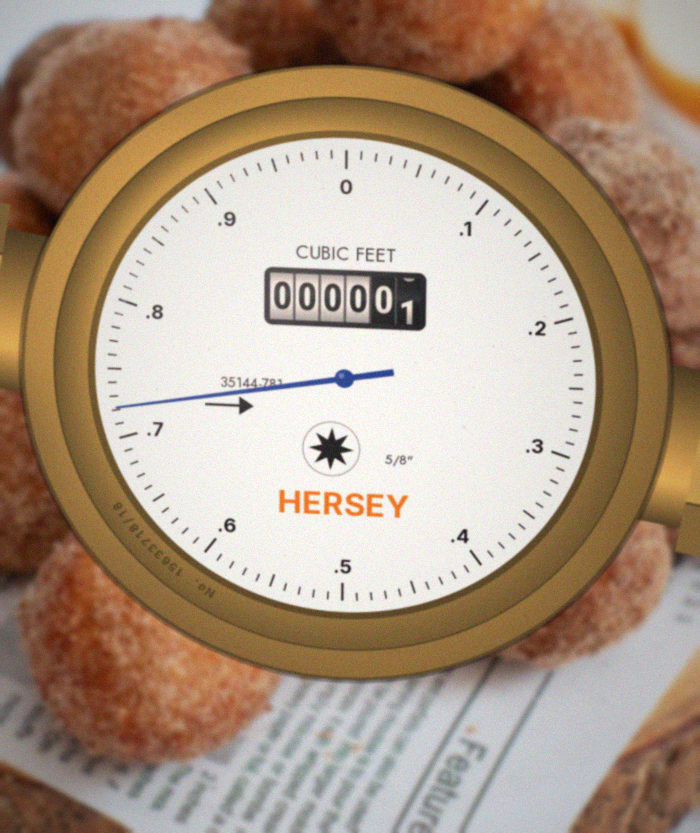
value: **0.72** ft³
